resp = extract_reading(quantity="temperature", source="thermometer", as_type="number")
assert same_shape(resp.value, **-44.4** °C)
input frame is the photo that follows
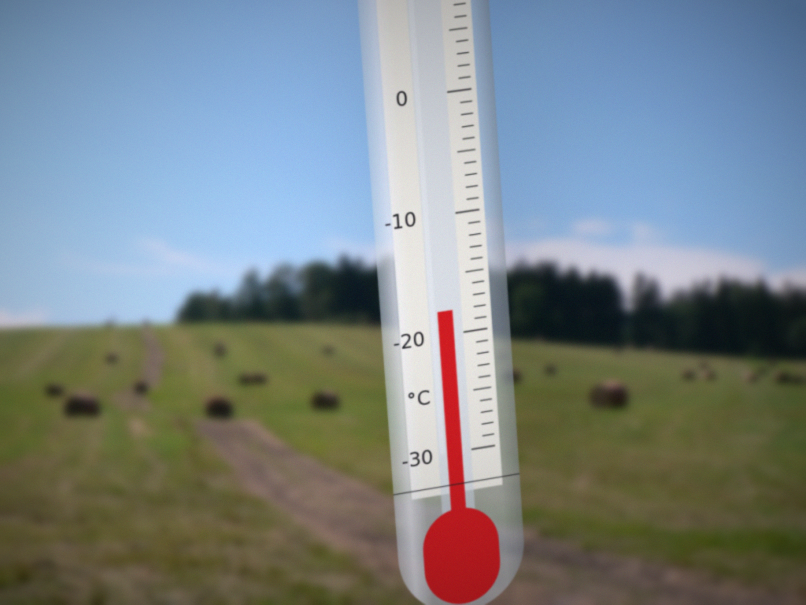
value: **-18** °C
